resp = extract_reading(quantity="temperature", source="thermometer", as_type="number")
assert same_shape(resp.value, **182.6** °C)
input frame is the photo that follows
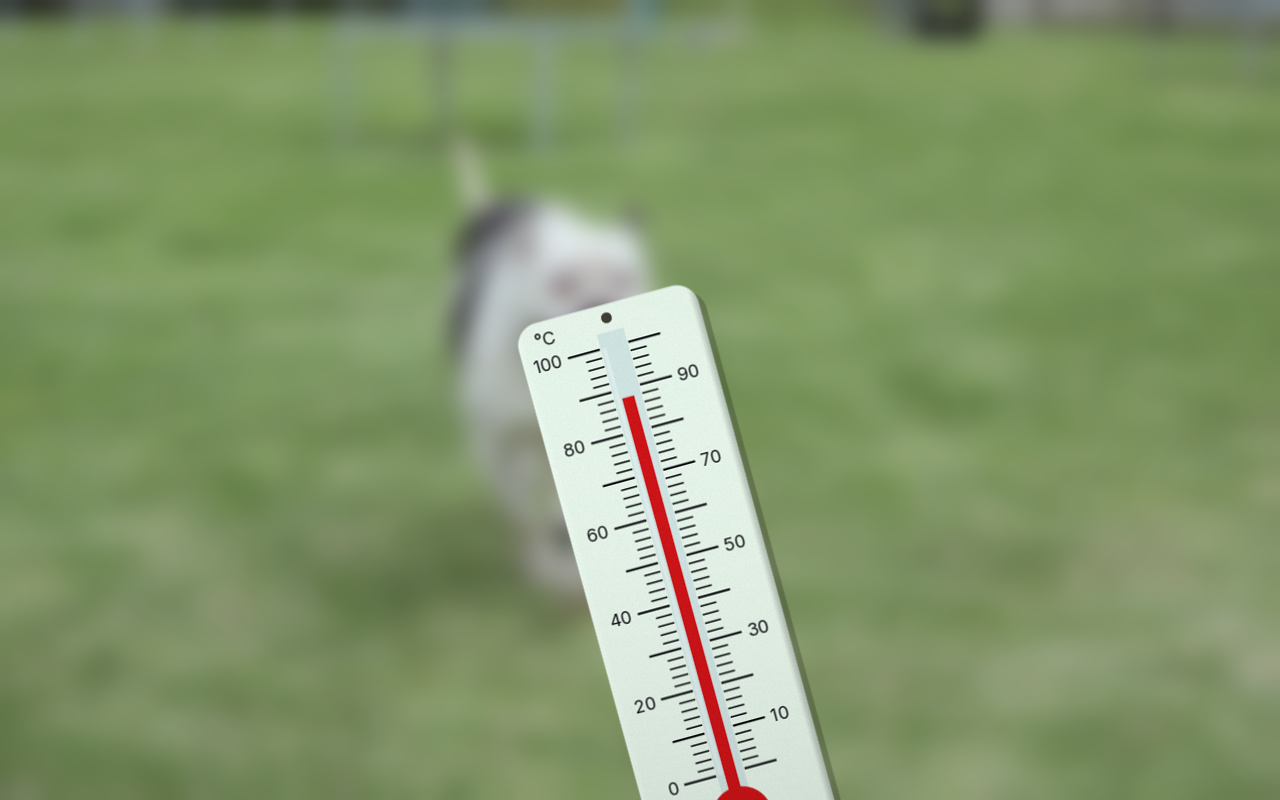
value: **88** °C
